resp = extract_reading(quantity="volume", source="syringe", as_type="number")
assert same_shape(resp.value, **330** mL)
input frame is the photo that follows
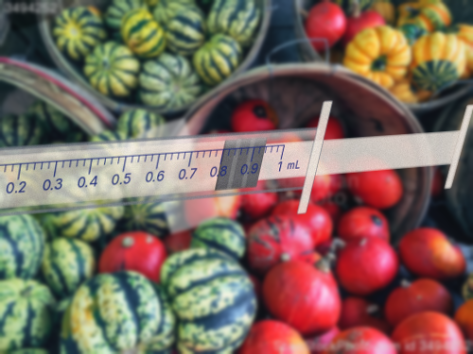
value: **0.8** mL
